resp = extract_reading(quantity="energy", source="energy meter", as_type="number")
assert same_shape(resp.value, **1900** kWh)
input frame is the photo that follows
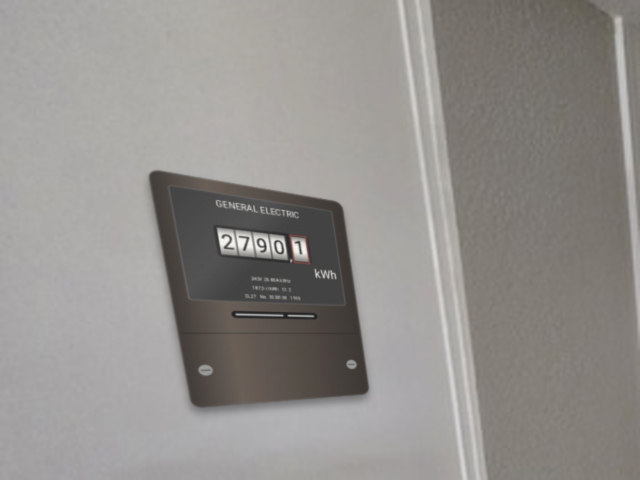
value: **2790.1** kWh
